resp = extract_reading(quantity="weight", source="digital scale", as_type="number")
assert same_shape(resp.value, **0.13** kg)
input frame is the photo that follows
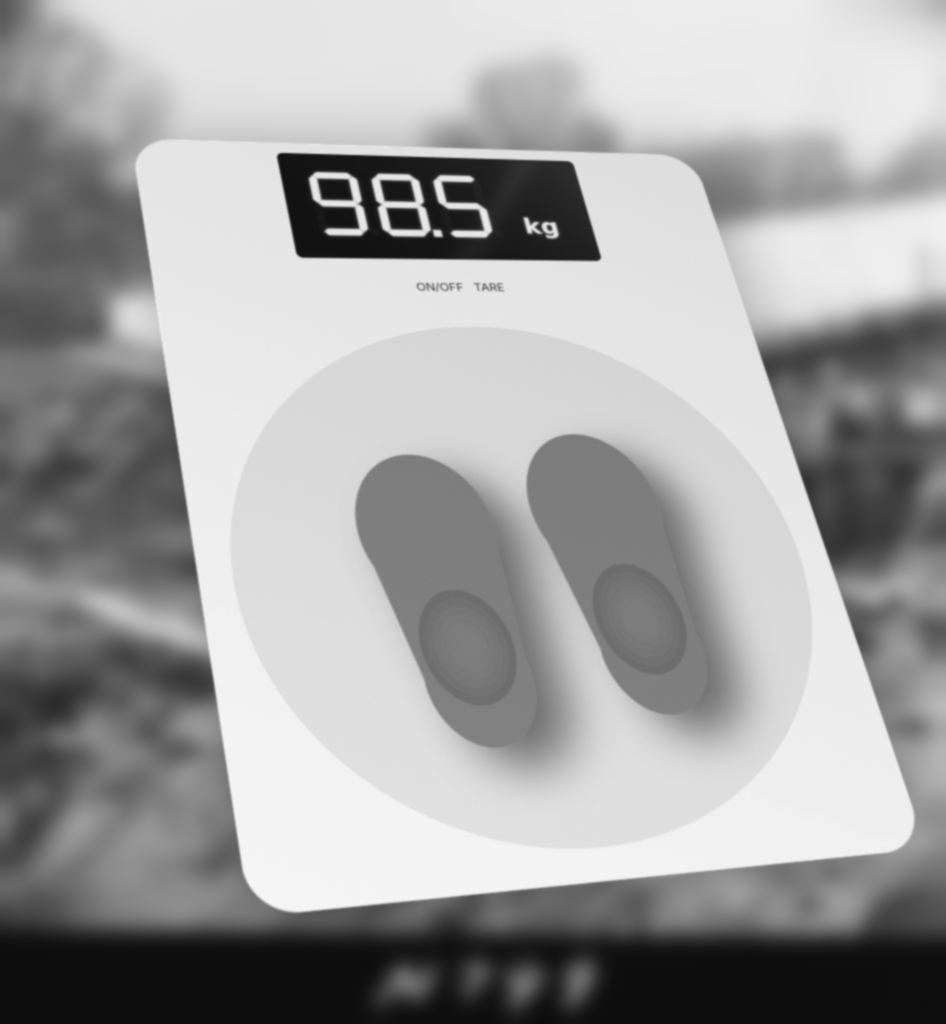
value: **98.5** kg
